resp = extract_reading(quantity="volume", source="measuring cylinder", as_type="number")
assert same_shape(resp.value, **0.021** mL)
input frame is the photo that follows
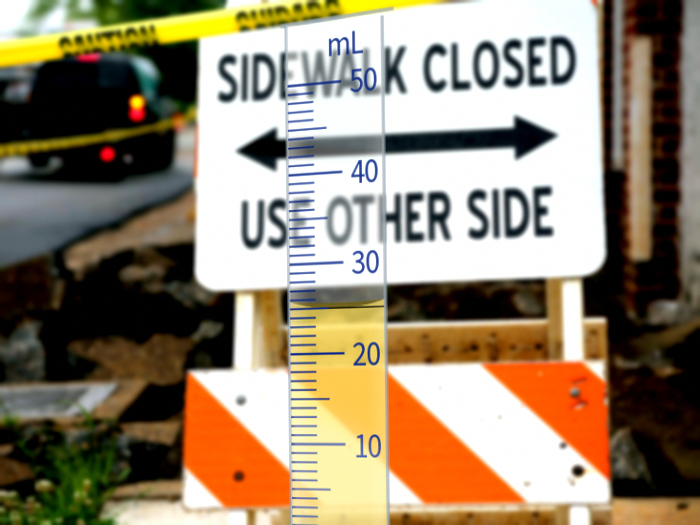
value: **25** mL
